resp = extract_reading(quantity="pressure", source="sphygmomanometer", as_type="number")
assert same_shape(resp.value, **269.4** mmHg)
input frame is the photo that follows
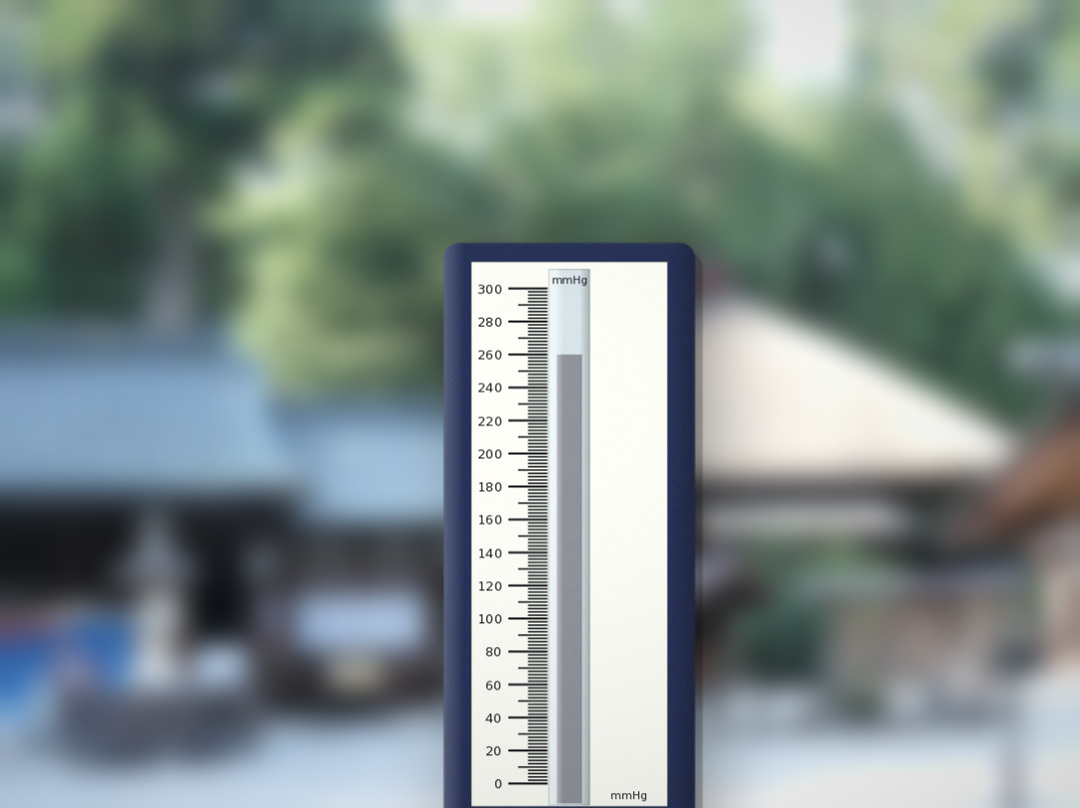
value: **260** mmHg
